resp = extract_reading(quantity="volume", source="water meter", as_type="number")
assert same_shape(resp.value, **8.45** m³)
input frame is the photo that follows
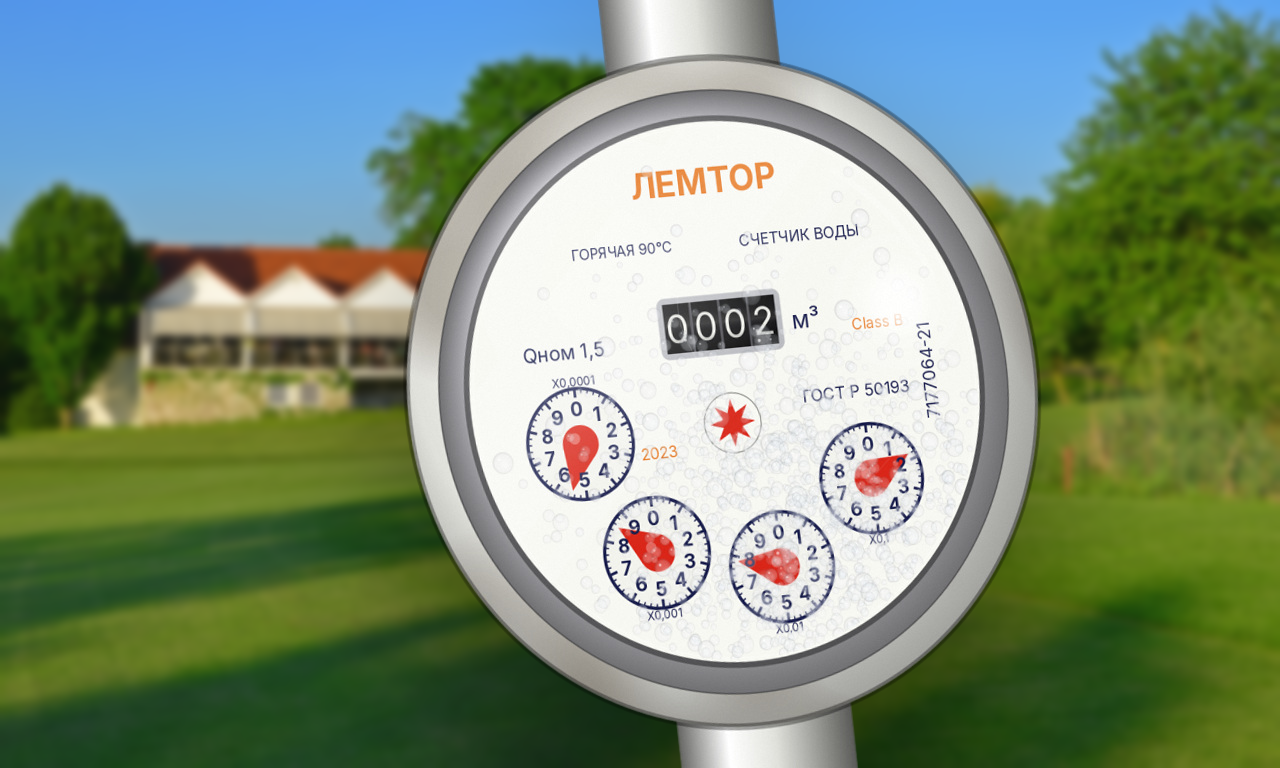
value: **2.1785** m³
